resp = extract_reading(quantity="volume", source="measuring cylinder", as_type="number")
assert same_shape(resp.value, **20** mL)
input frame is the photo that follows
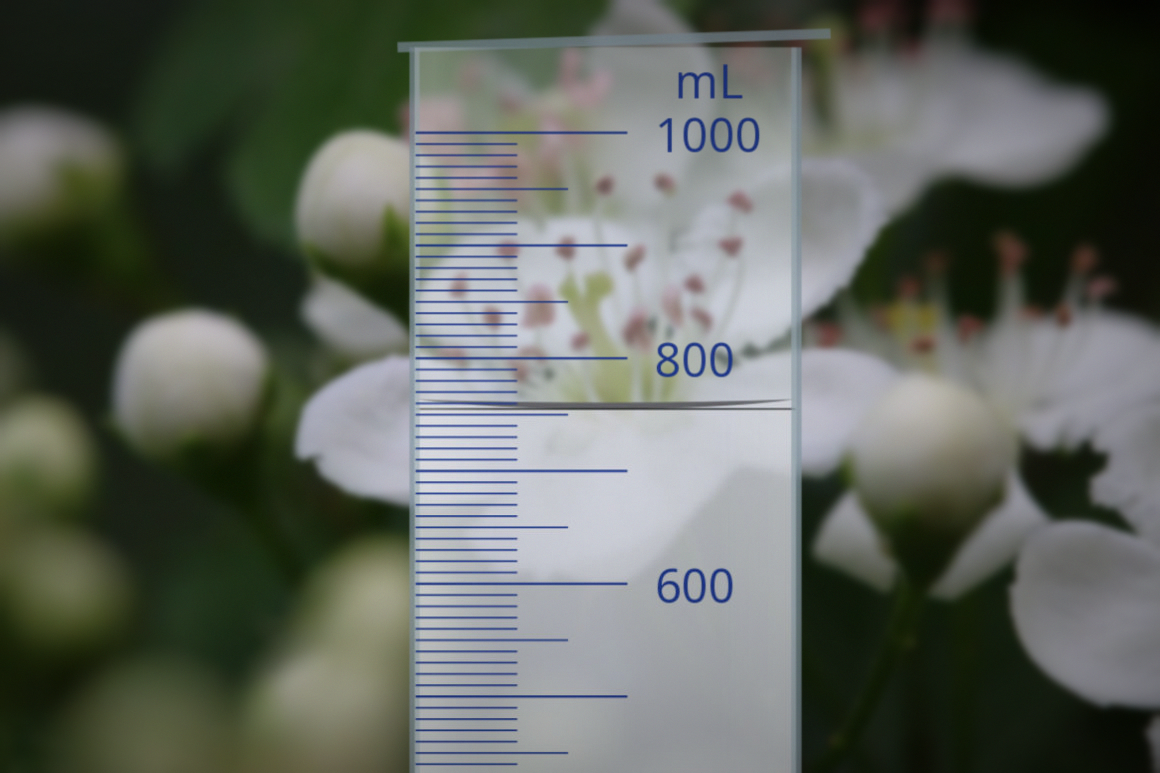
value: **755** mL
